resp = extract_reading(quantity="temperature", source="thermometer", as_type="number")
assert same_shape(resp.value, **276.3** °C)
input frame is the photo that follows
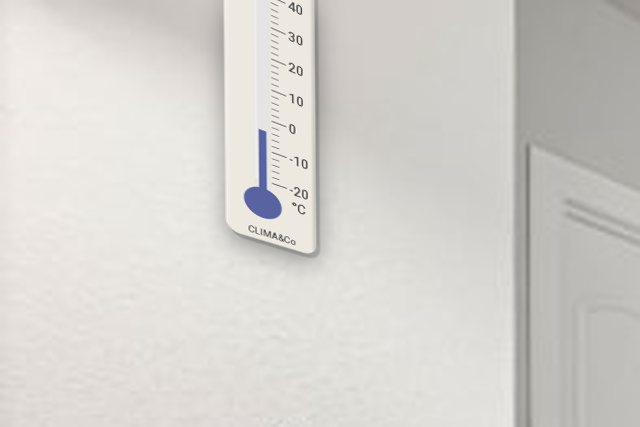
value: **-4** °C
